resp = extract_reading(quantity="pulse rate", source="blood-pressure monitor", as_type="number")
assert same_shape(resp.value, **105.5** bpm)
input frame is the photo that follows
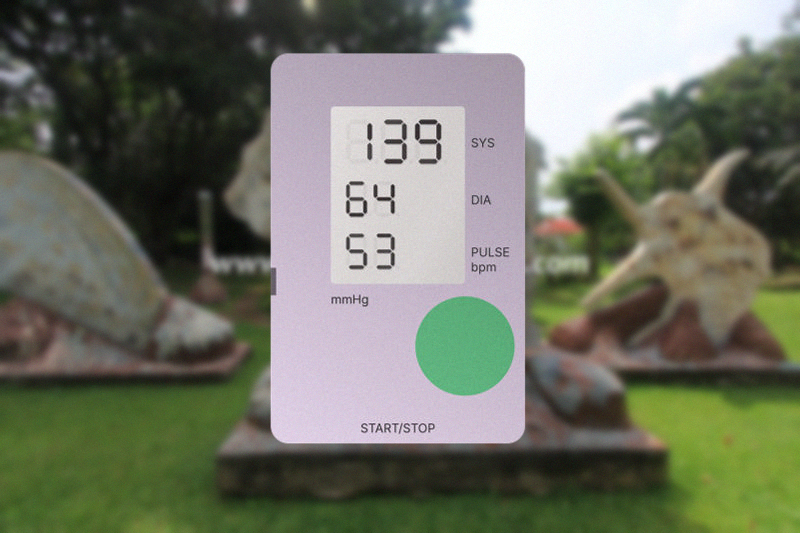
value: **53** bpm
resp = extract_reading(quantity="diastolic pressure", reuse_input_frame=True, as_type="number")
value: **64** mmHg
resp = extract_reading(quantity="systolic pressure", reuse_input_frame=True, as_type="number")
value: **139** mmHg
